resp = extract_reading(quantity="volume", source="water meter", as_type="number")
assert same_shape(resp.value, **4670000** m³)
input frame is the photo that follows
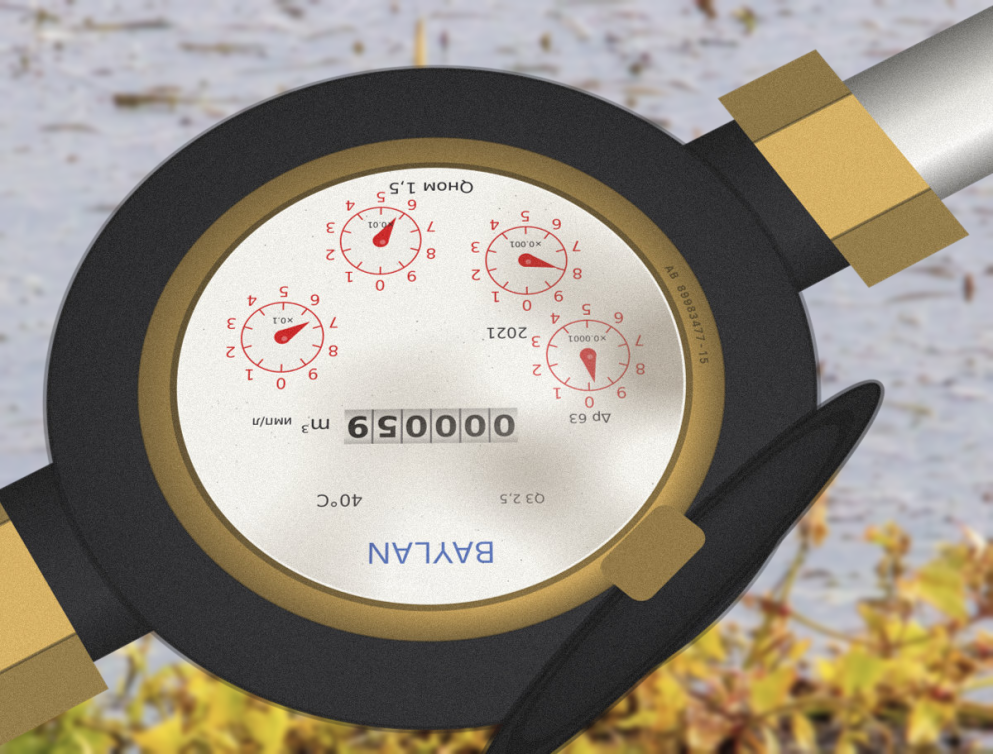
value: **59.6579** m³
